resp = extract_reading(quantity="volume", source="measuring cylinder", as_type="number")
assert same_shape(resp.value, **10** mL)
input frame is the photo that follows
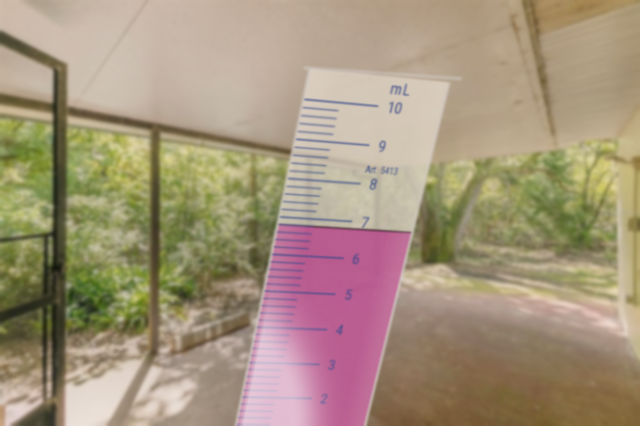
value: **6.8** mL
